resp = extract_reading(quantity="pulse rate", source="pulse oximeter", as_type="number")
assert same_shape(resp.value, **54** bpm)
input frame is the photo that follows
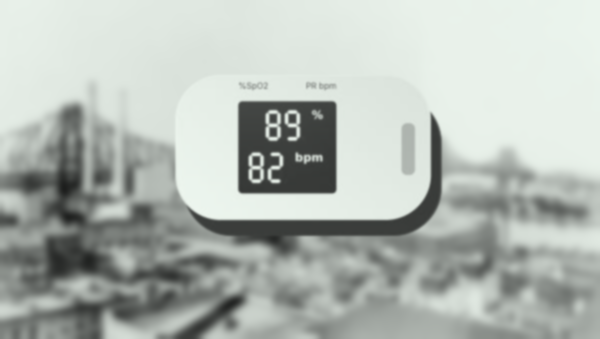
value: **82** bpm
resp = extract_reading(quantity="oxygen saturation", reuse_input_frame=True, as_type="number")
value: **89** %
